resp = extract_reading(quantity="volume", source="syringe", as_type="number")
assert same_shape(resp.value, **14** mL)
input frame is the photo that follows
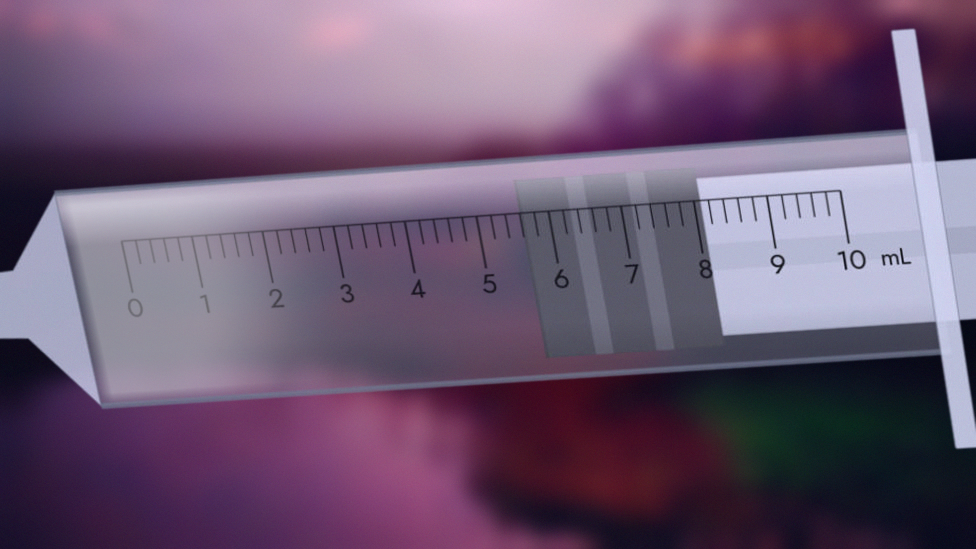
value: **5.6** mL
